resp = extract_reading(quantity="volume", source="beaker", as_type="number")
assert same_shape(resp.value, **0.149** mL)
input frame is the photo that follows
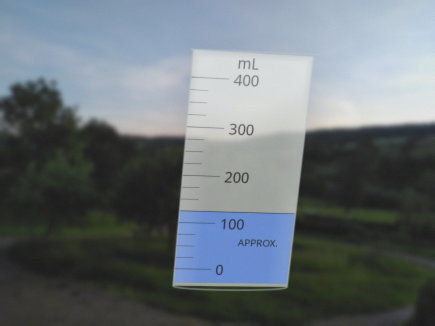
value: **125** mL
